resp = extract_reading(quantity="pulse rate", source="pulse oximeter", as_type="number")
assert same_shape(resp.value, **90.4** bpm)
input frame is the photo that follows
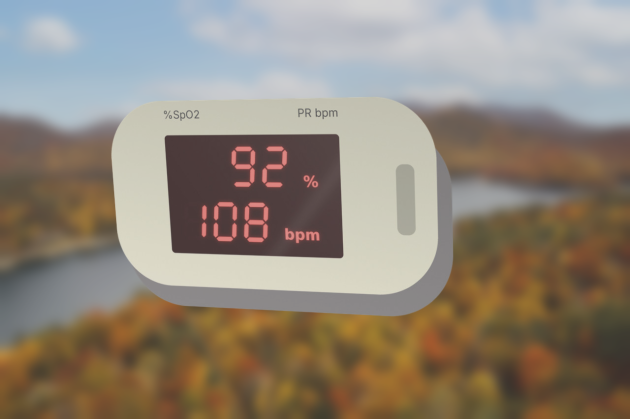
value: **108** bpm
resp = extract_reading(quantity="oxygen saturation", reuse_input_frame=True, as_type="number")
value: **92** %
